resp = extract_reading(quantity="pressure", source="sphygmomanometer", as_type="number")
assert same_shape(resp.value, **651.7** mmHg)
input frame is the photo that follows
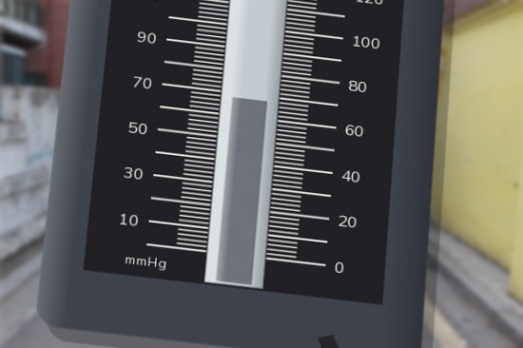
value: **68** mmHg
